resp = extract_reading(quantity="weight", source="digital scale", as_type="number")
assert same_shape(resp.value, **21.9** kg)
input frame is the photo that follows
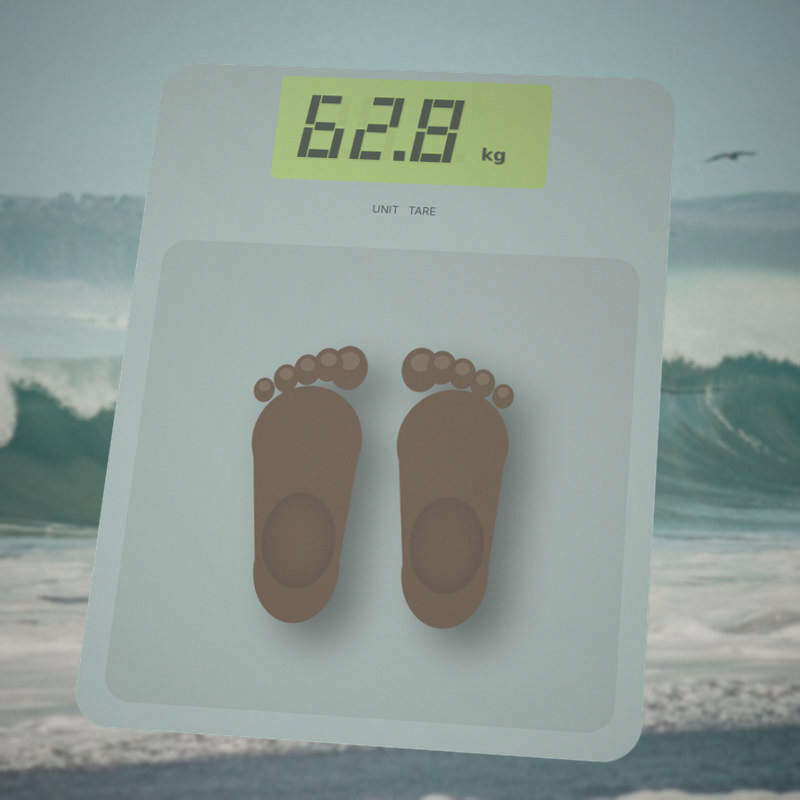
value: **62.8** kg
